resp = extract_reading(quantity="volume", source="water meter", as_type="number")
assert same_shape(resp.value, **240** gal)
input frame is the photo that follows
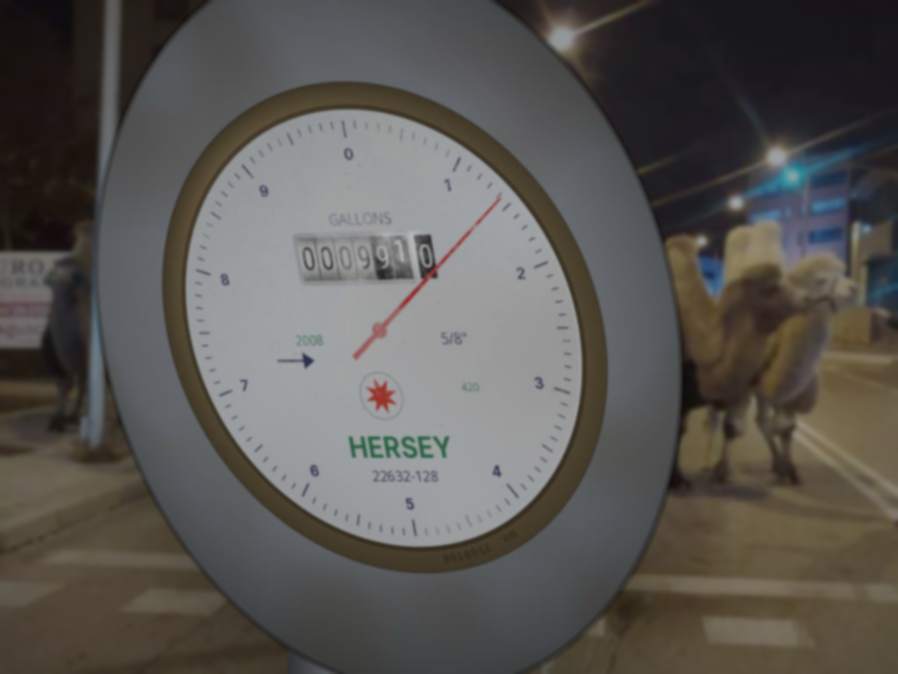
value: **9911.4** gal
